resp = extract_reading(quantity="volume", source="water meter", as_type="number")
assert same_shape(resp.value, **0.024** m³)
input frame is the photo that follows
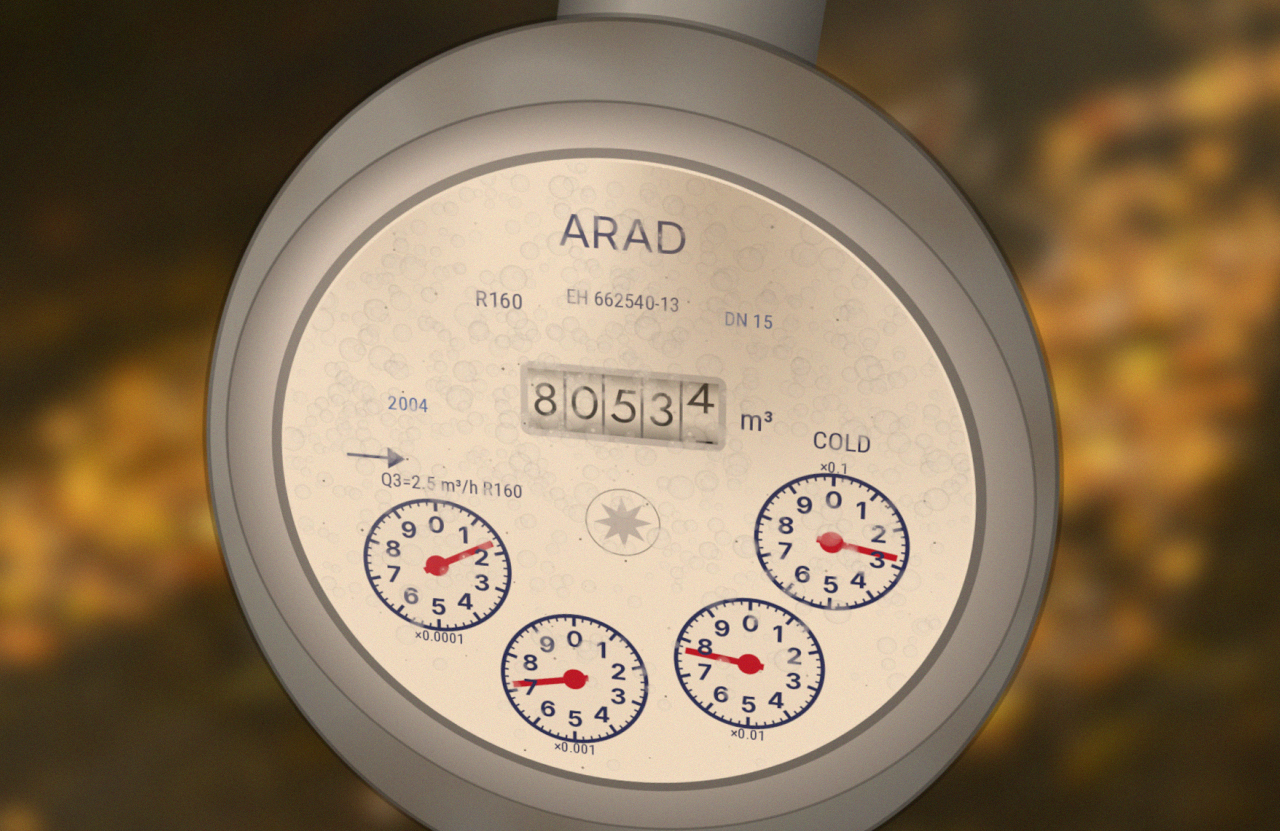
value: **80534.2771** m³
